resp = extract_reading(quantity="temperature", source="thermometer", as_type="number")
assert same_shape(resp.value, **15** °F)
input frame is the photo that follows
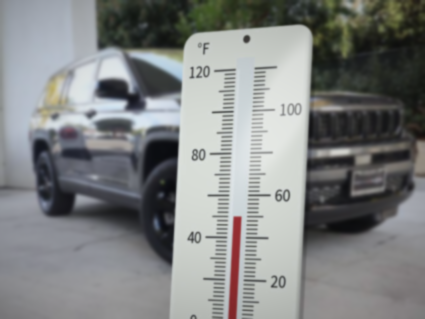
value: **50** °F
